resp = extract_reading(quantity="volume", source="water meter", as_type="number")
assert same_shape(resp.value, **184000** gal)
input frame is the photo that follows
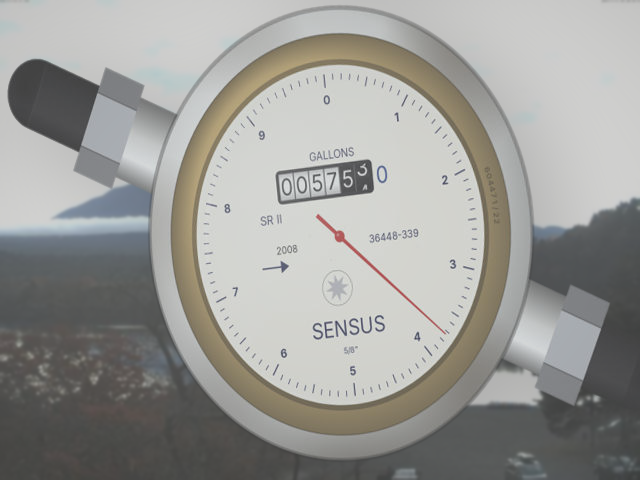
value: **57533.7** gal
